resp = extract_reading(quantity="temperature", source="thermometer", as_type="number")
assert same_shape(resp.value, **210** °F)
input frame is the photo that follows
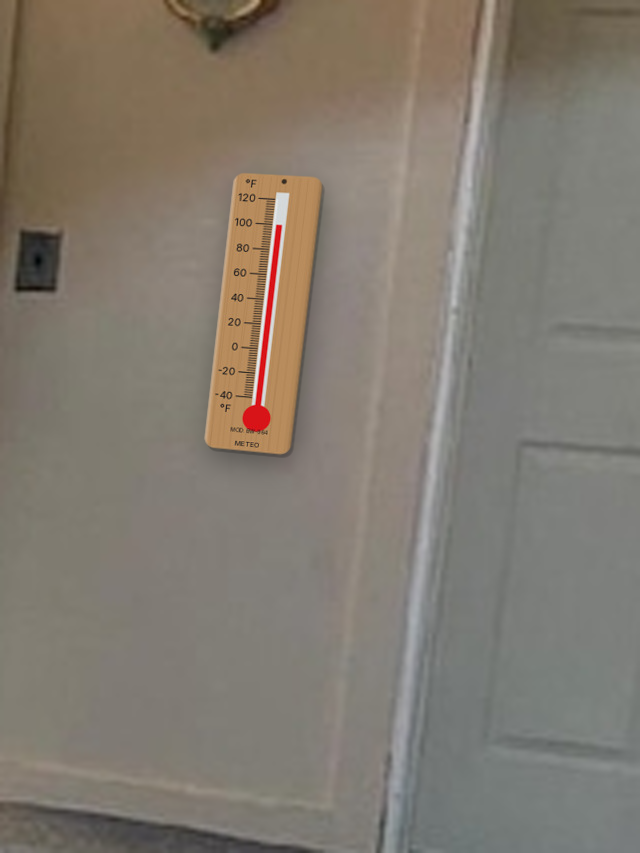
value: **100** °F
